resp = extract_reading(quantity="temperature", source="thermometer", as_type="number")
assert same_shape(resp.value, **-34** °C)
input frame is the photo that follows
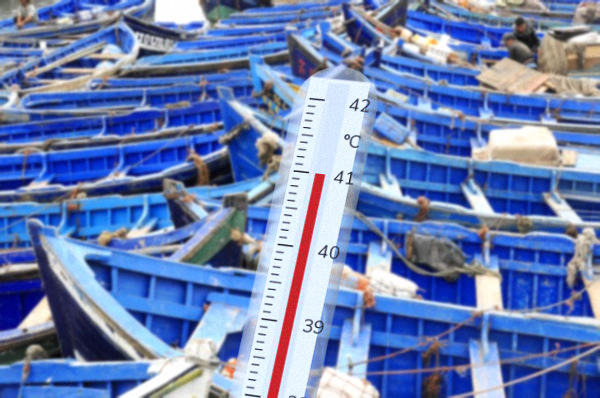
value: **41** °C
